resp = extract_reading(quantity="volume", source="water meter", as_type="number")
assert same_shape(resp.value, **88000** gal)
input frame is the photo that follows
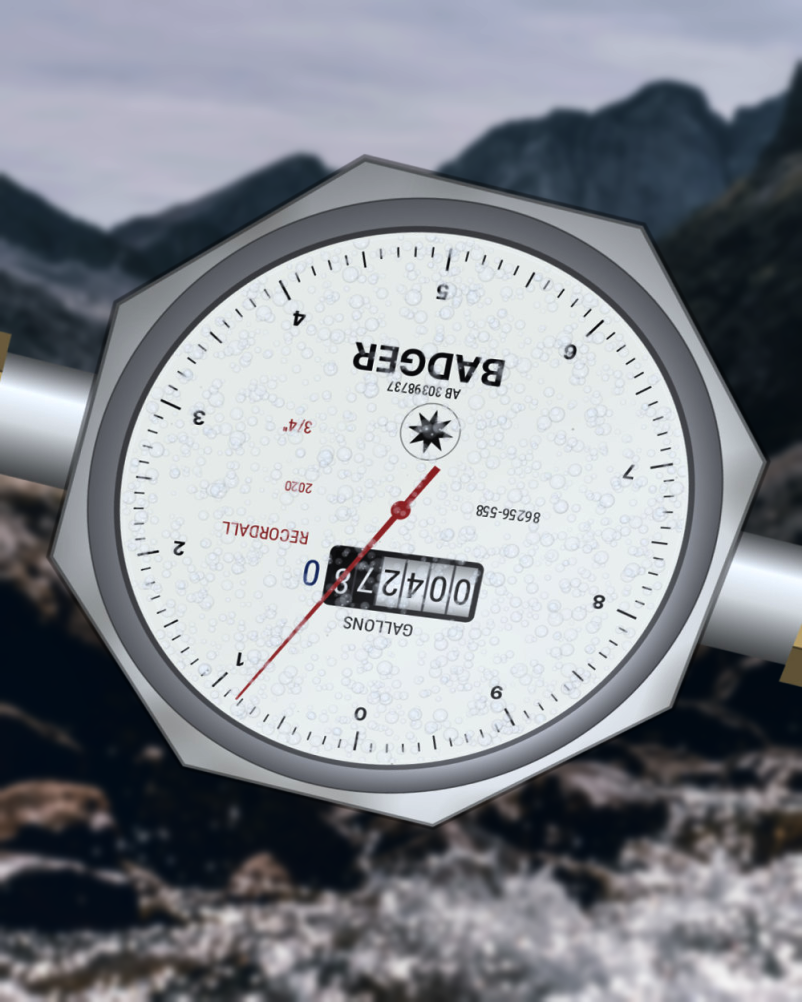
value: **42780.8** gal
